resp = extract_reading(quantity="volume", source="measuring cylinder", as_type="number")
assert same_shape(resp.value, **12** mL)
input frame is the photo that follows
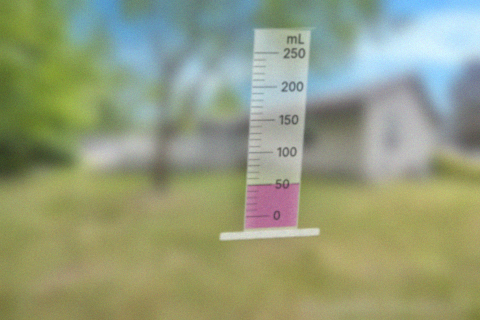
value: **50** mL
